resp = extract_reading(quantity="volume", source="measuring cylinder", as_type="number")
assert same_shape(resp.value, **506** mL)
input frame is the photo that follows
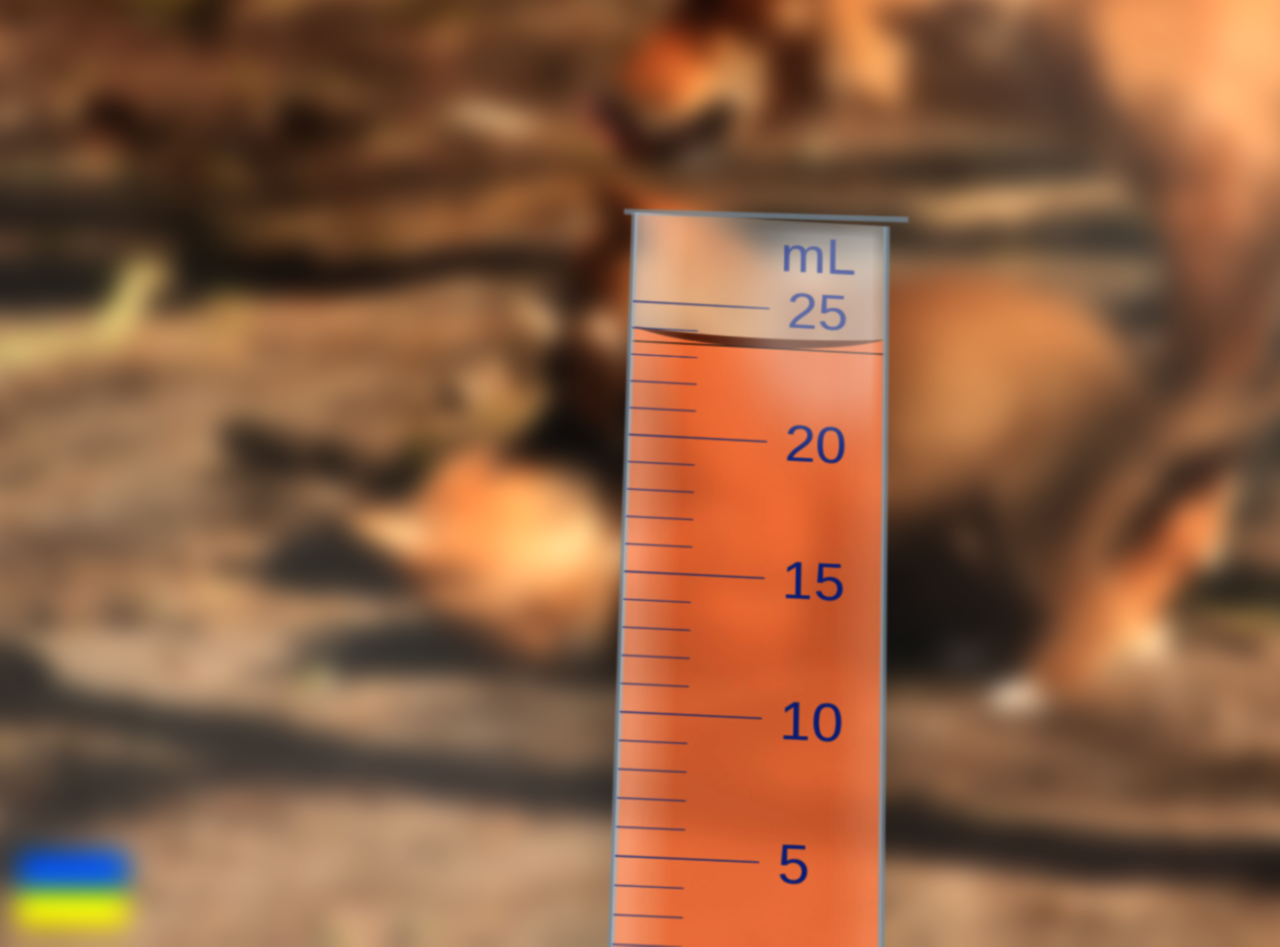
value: **23.5** mL
